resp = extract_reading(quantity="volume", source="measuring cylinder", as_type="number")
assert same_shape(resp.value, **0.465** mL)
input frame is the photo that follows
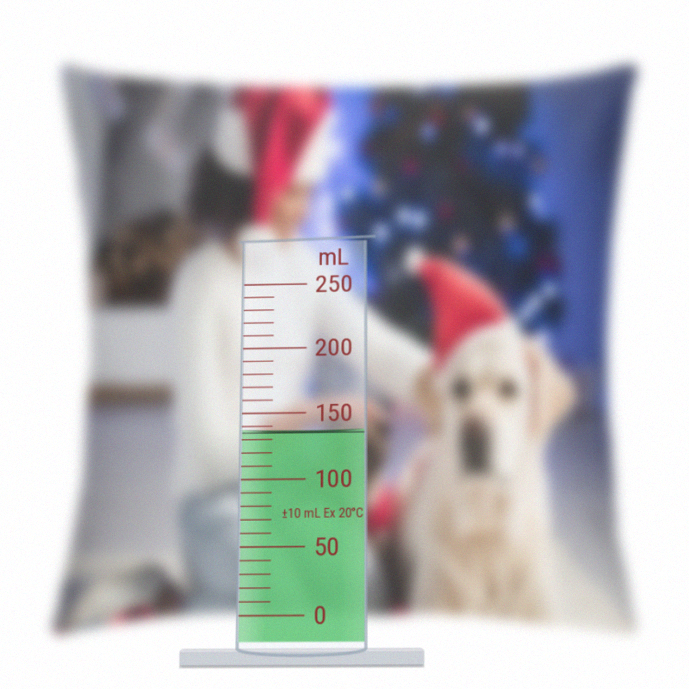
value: **135** mL
